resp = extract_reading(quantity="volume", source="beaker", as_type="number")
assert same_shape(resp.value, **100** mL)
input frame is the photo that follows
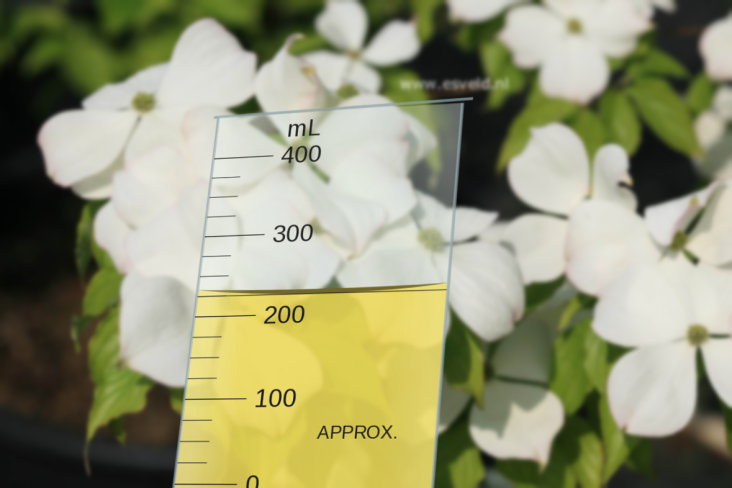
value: **225** mL
